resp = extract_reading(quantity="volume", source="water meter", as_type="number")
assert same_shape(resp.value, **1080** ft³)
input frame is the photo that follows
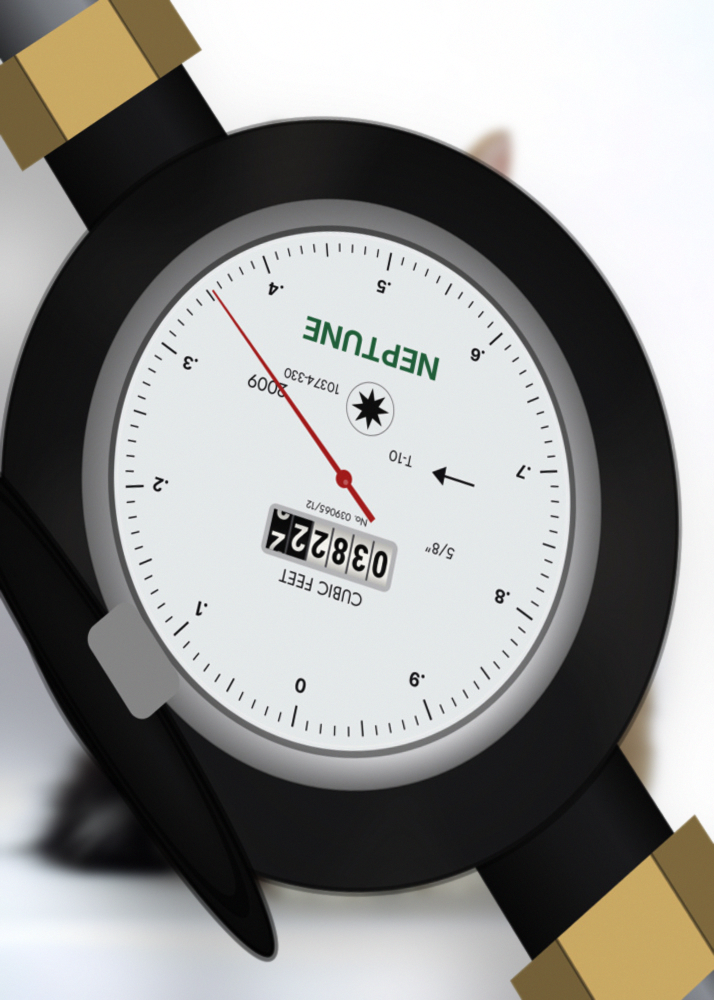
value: **38222.35** ft³
